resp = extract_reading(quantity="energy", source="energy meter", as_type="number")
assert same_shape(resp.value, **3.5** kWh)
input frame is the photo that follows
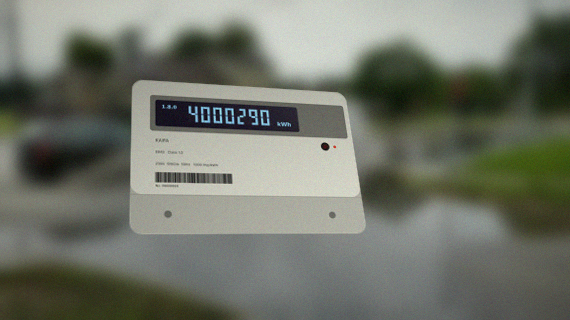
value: **4000290** kWh
